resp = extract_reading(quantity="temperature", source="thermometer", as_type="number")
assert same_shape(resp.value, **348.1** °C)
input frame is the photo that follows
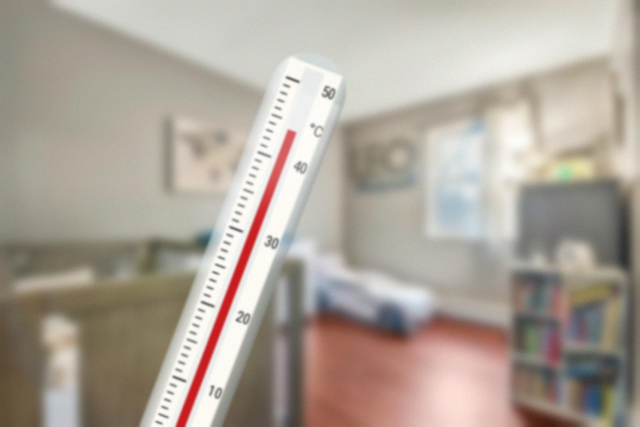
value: **44** °C
